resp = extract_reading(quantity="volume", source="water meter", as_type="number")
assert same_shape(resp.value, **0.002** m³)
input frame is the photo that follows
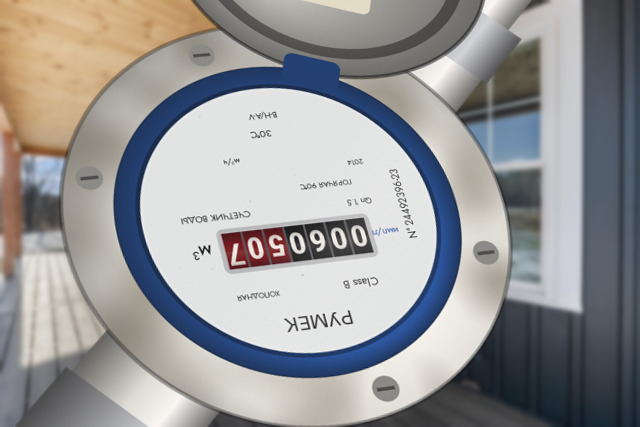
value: **60.507** m³
